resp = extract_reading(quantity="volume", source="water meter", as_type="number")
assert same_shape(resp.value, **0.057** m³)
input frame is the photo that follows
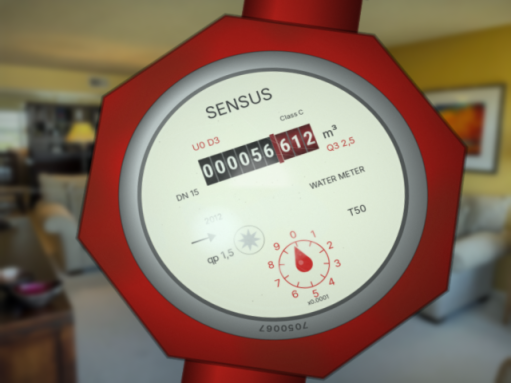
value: **56.6119** m³
